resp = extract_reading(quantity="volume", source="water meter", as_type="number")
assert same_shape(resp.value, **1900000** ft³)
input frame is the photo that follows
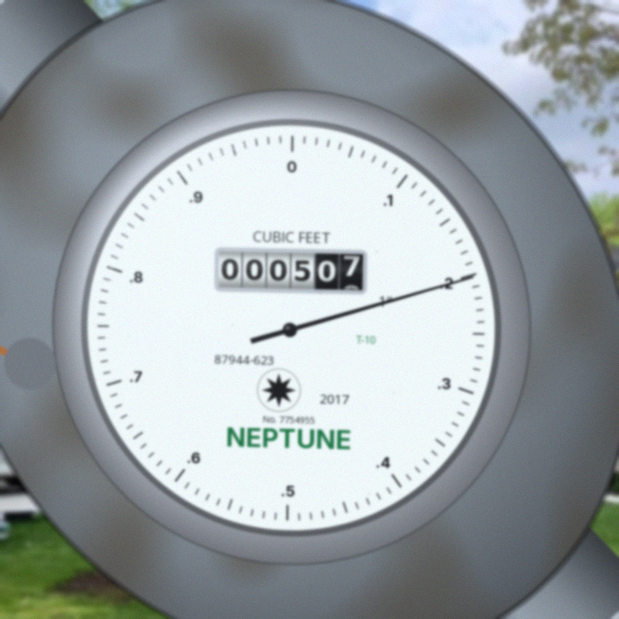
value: **507.20** ft³
